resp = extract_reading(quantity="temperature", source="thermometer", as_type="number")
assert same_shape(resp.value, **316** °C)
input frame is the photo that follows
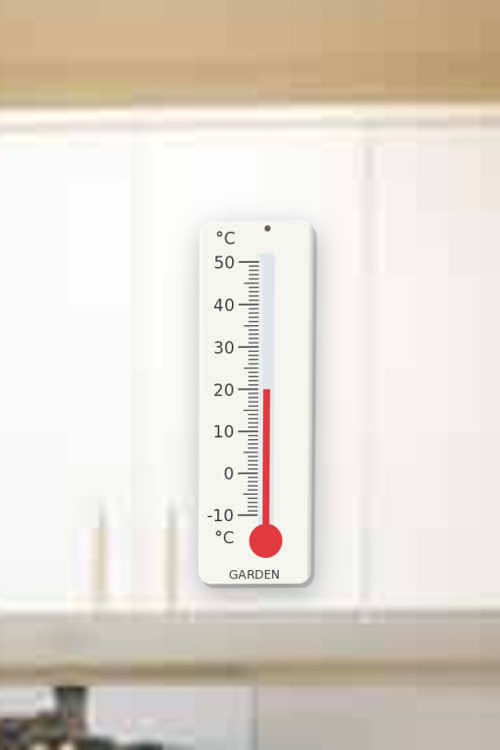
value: **20** °C
